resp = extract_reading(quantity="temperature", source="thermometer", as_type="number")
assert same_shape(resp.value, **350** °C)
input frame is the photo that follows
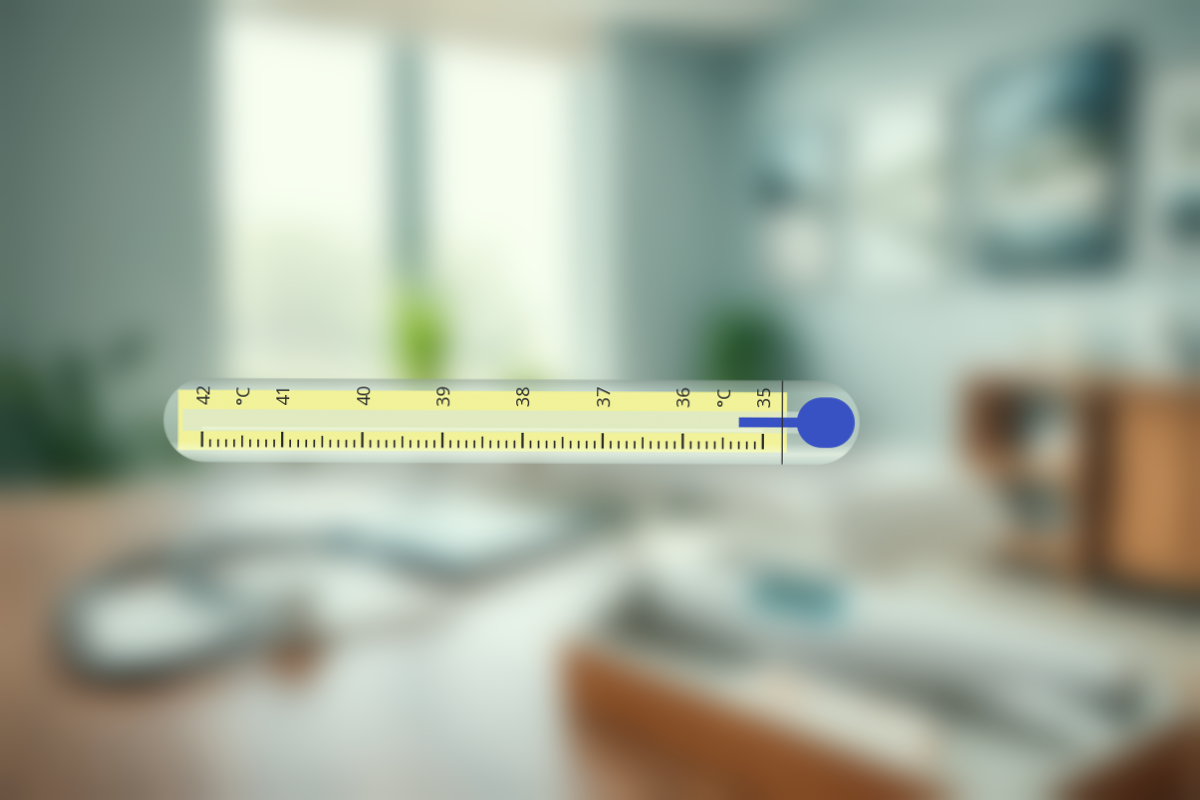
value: **35.3** °C
